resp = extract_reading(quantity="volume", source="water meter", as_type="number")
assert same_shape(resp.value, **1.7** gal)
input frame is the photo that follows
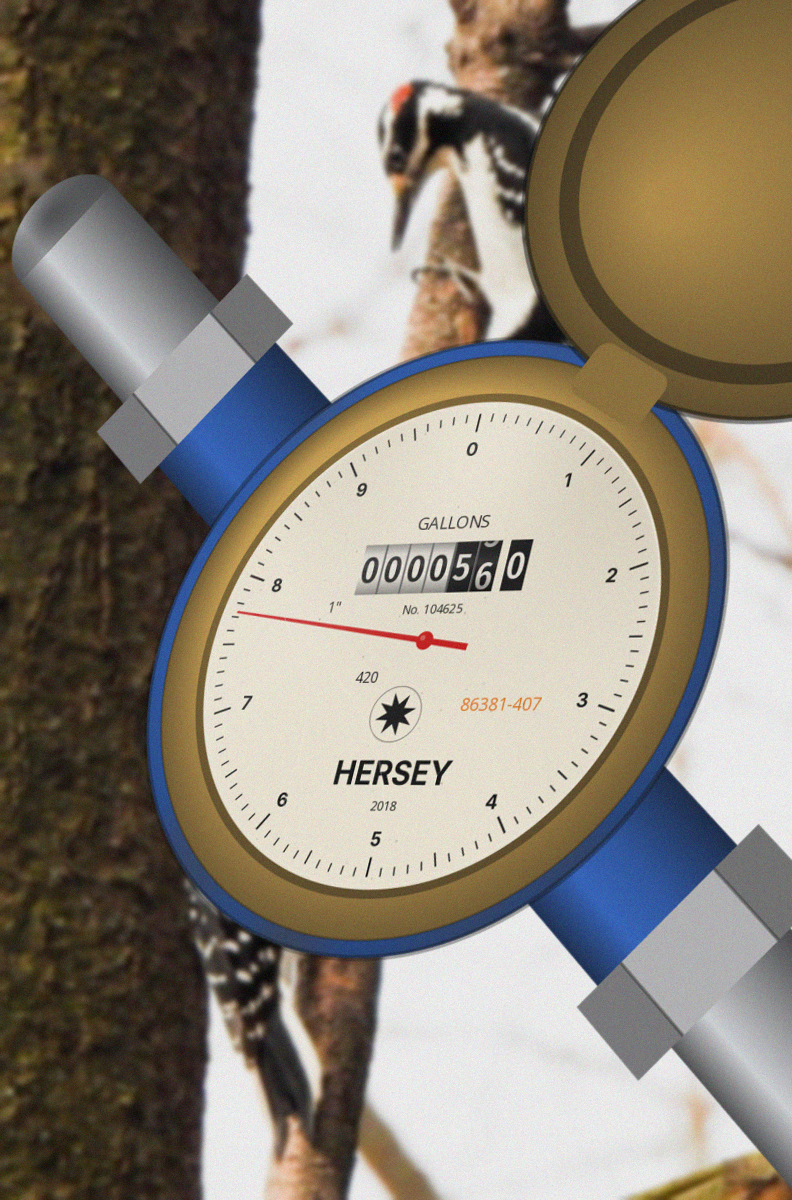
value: **557.7** gal
